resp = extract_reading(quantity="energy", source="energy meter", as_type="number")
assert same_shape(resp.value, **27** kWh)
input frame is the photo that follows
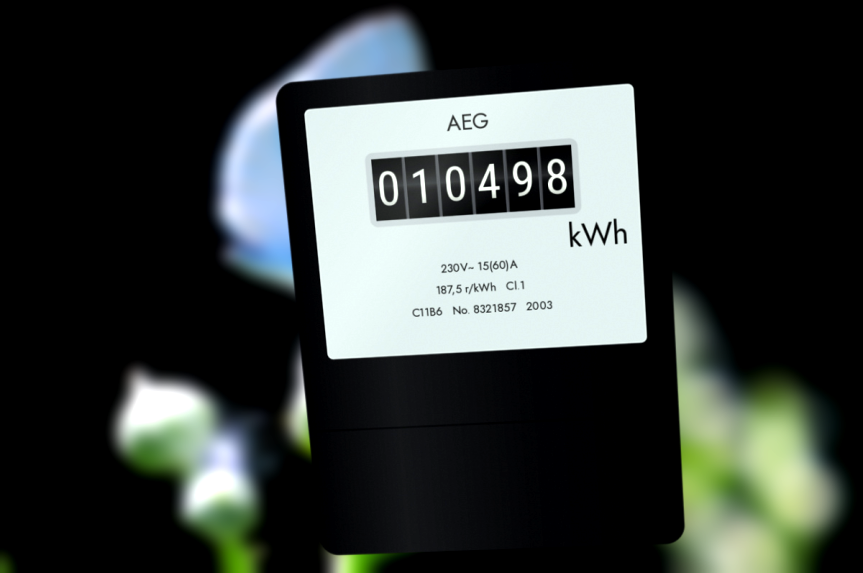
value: **10498** kWh
